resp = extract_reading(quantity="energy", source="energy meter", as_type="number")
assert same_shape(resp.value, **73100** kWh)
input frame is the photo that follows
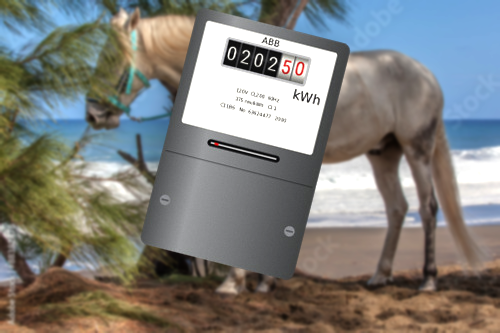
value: **202.50** kWh
